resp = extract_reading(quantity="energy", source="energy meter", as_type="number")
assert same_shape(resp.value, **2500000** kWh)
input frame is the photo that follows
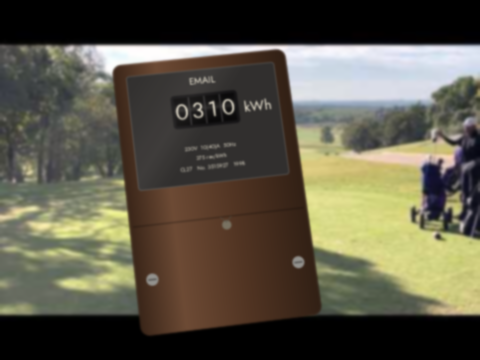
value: **310** kWh
